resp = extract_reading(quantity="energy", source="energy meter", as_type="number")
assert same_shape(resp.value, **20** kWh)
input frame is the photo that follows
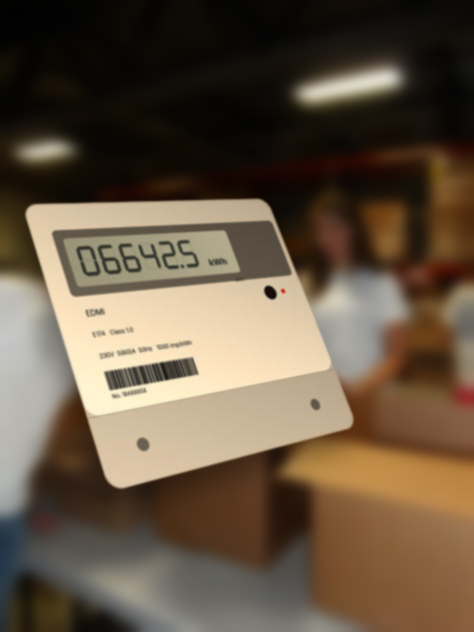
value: **6642.5** kWh
